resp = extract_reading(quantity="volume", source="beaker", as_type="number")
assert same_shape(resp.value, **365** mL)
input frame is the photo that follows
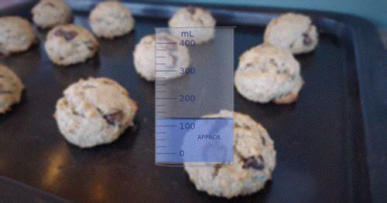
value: **125** mL
